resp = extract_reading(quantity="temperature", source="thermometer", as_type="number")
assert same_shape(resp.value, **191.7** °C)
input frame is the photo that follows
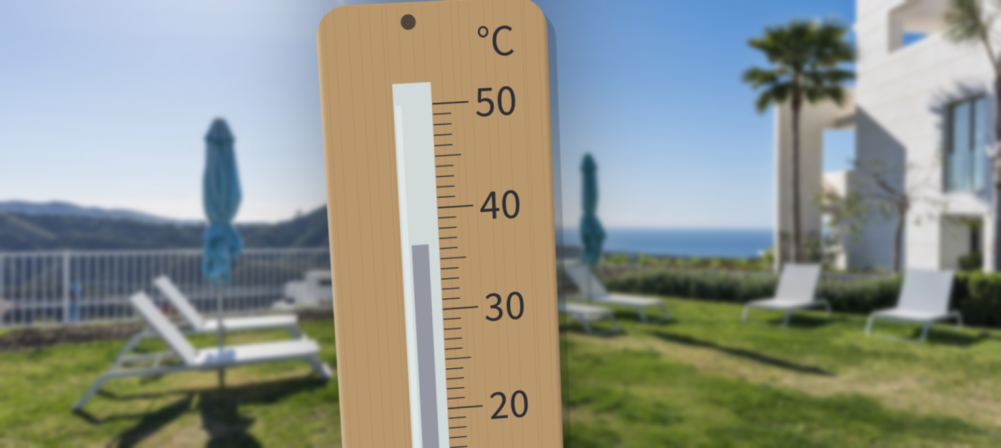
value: **36.5** °C
